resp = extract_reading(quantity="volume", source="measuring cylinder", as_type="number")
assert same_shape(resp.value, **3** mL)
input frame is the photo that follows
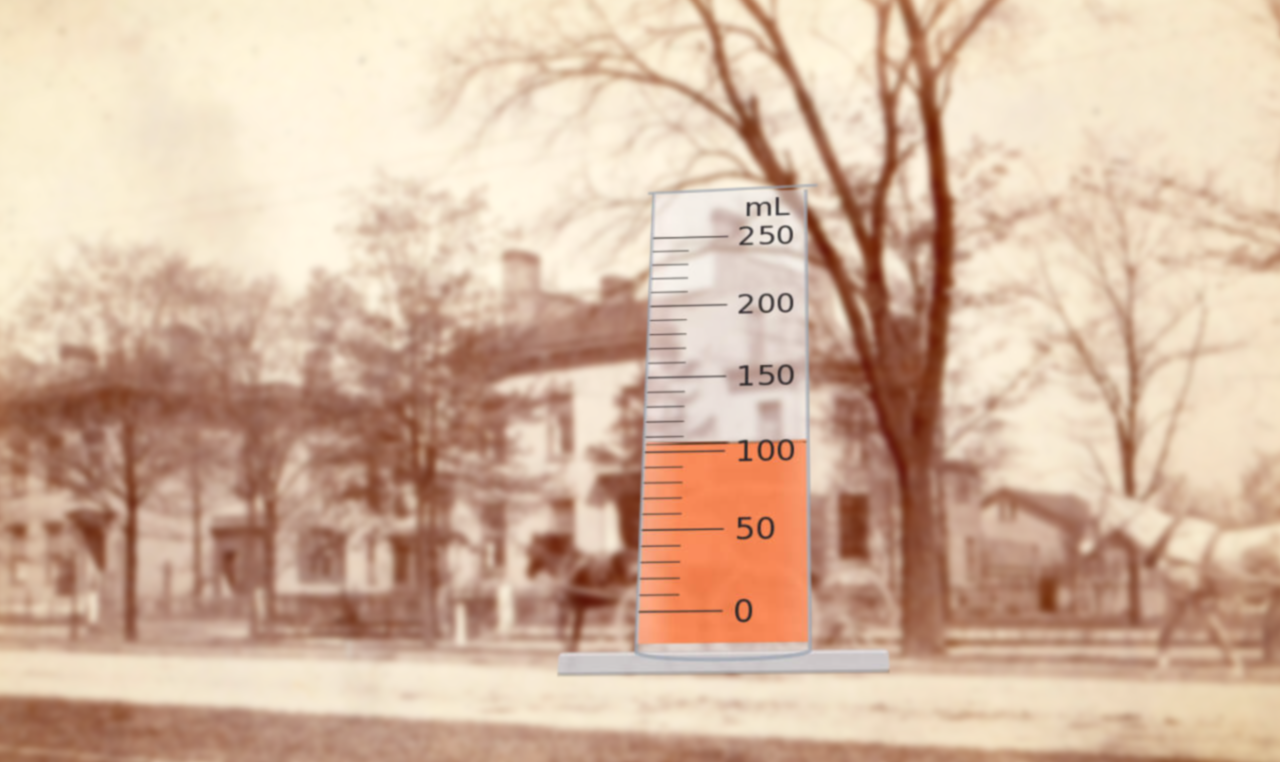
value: **105** mL
